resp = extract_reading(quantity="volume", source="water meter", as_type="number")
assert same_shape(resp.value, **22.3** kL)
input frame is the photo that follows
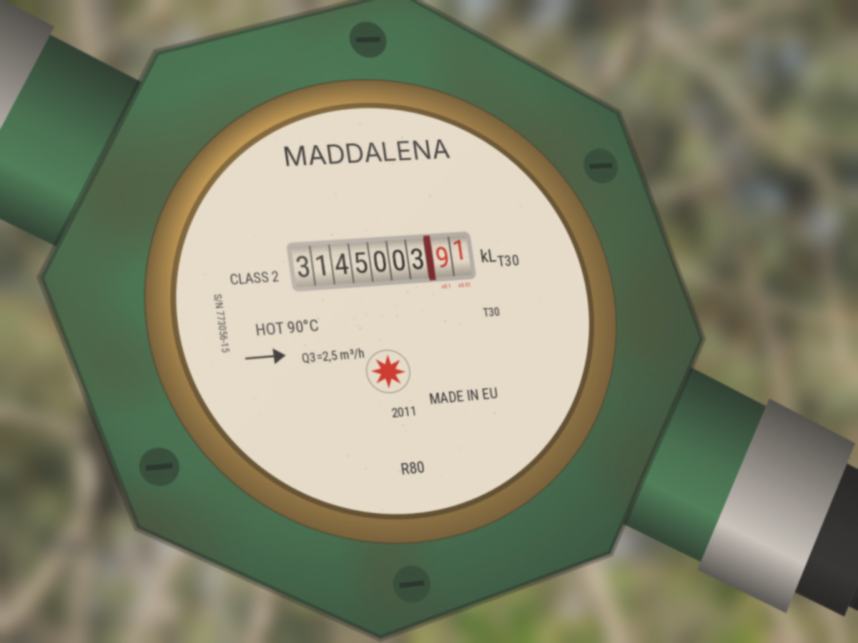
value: **3145003.91** kL
